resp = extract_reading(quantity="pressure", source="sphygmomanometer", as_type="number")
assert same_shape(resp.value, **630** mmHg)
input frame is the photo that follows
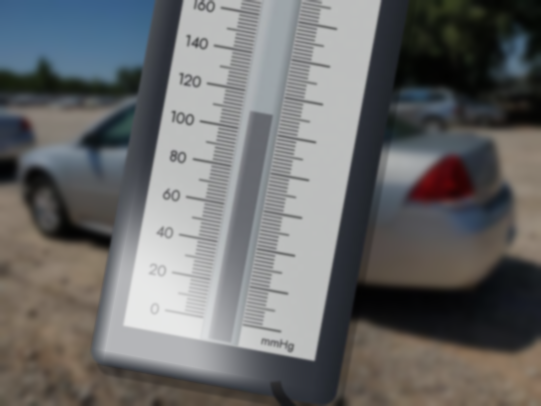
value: **110** mmHg
